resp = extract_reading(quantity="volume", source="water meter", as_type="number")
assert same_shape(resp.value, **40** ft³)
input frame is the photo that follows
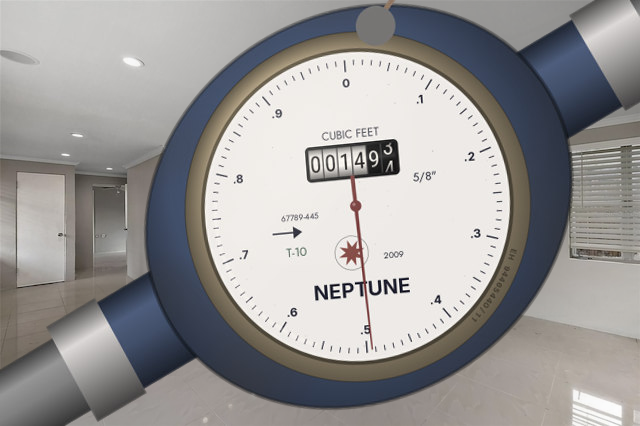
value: **1493.49** ft³
